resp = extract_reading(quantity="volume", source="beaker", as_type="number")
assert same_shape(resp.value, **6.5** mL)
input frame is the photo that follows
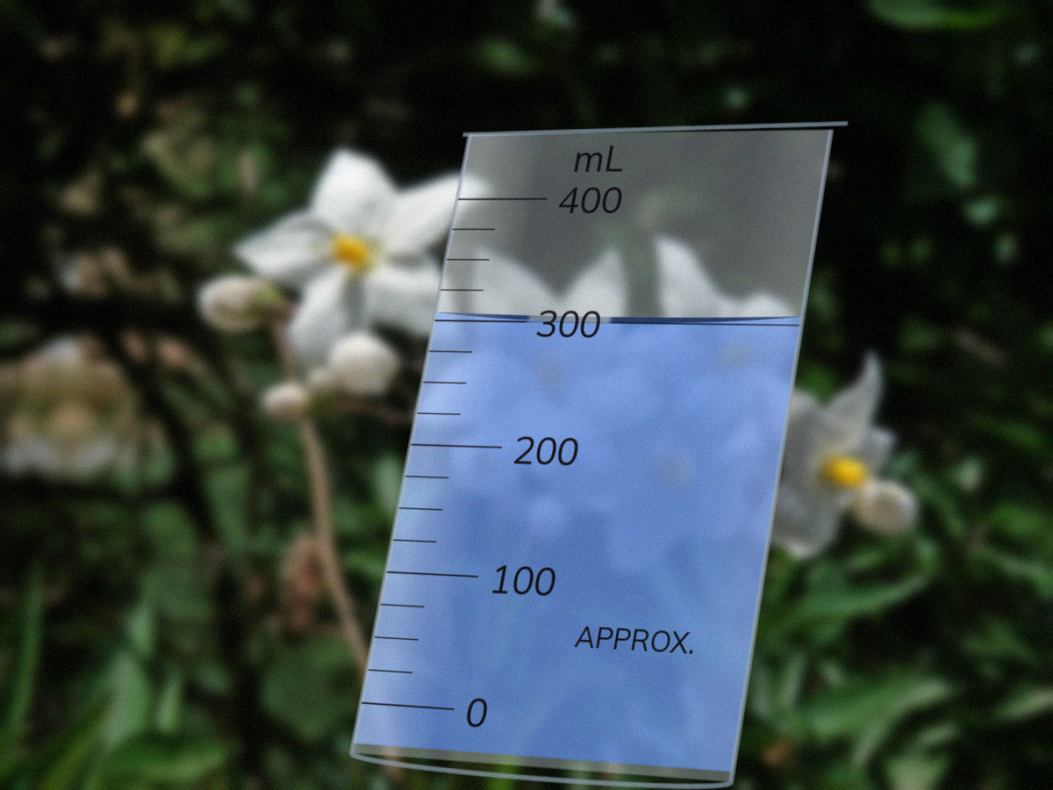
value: **300** mL
